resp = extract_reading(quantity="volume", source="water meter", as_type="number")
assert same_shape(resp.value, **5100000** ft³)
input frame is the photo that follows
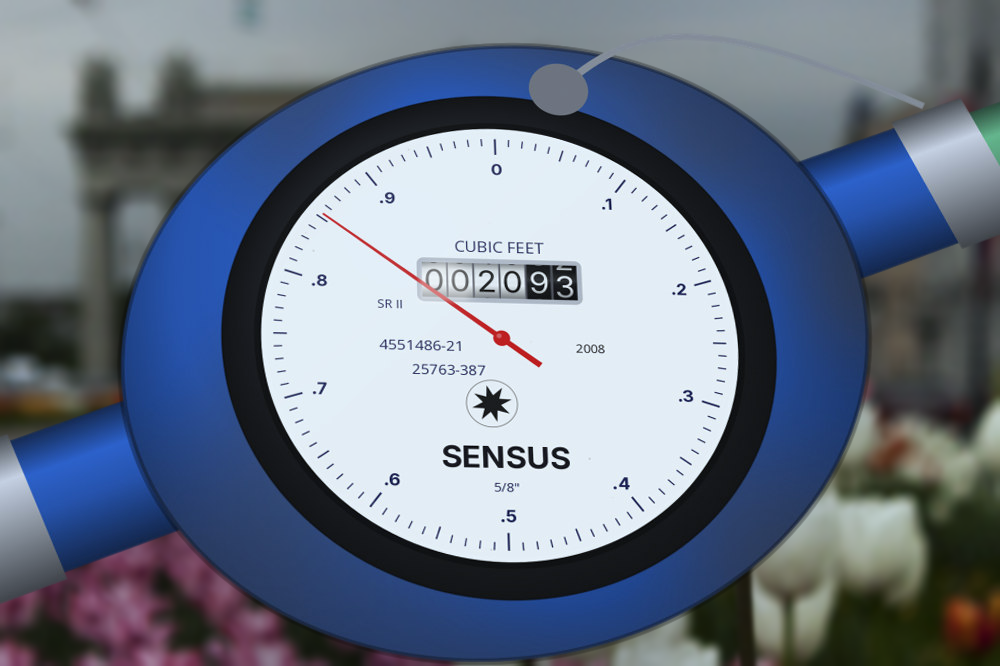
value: **2092.85** ft³
